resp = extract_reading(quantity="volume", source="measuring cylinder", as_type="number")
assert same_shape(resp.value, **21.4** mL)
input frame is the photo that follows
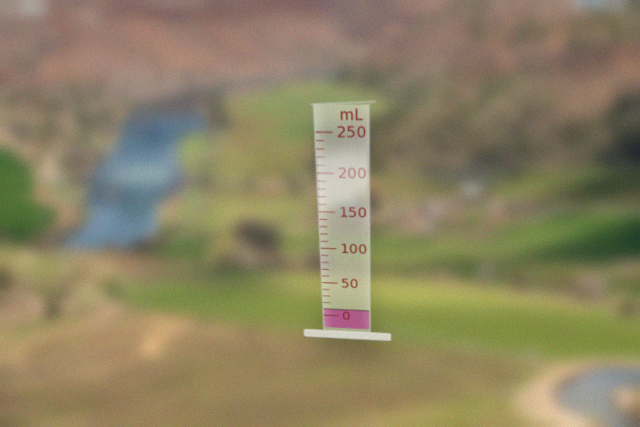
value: **10** mL
